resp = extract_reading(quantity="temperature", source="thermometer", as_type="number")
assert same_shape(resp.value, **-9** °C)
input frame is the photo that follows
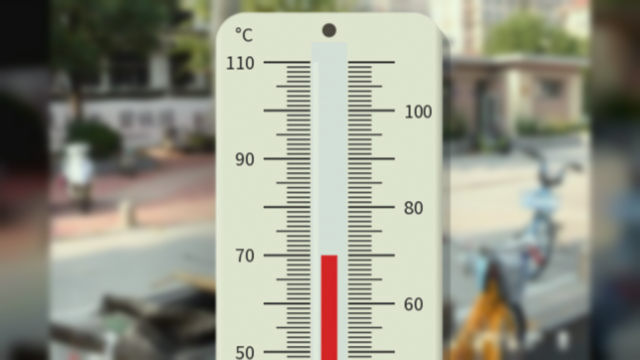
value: **70** °C
